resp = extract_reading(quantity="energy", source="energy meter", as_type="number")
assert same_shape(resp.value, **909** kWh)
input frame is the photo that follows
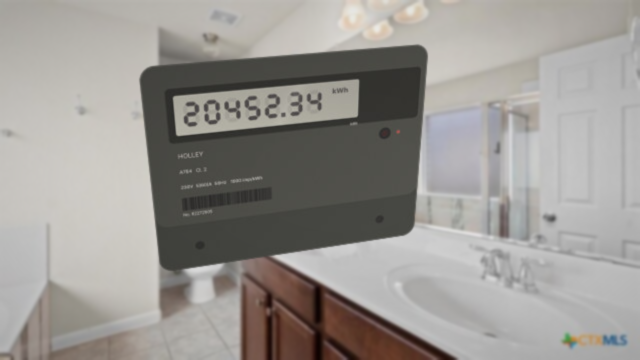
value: **20452.34** kWh
